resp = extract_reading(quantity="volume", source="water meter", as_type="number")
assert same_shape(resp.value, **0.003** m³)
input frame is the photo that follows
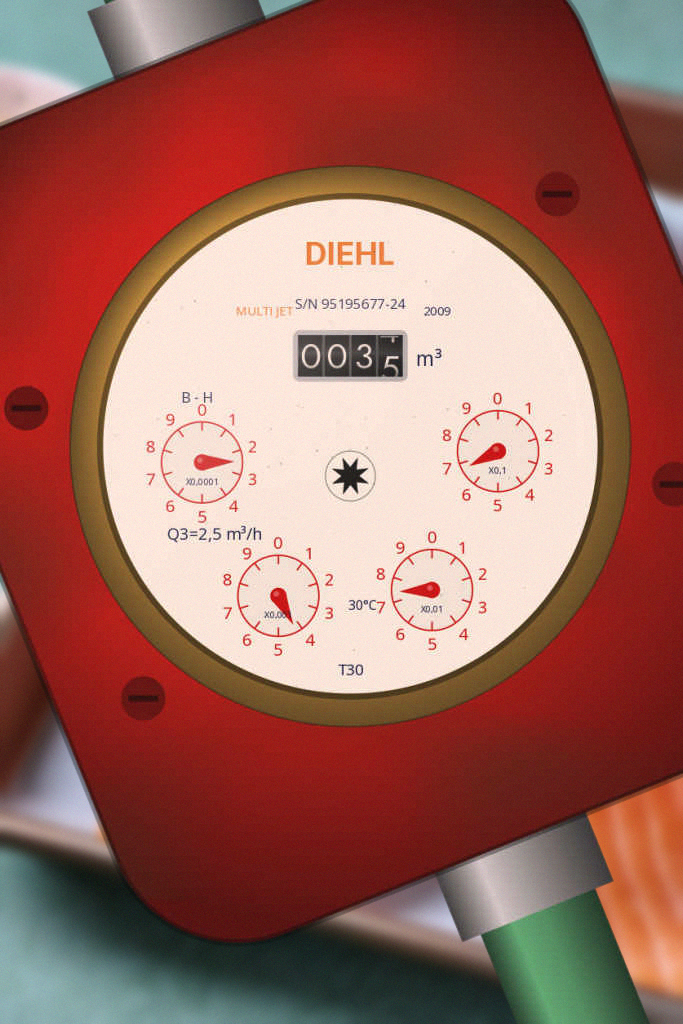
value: **34.6742** m³
